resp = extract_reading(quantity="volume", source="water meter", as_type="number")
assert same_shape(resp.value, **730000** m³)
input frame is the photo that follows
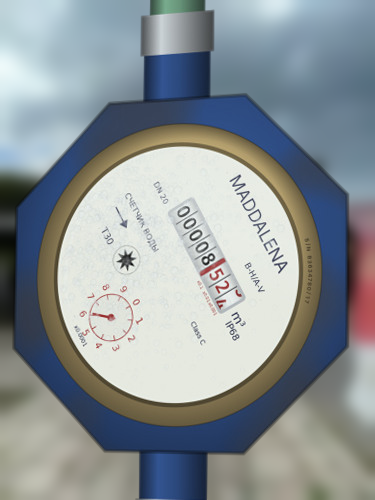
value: **8.5236** m³
